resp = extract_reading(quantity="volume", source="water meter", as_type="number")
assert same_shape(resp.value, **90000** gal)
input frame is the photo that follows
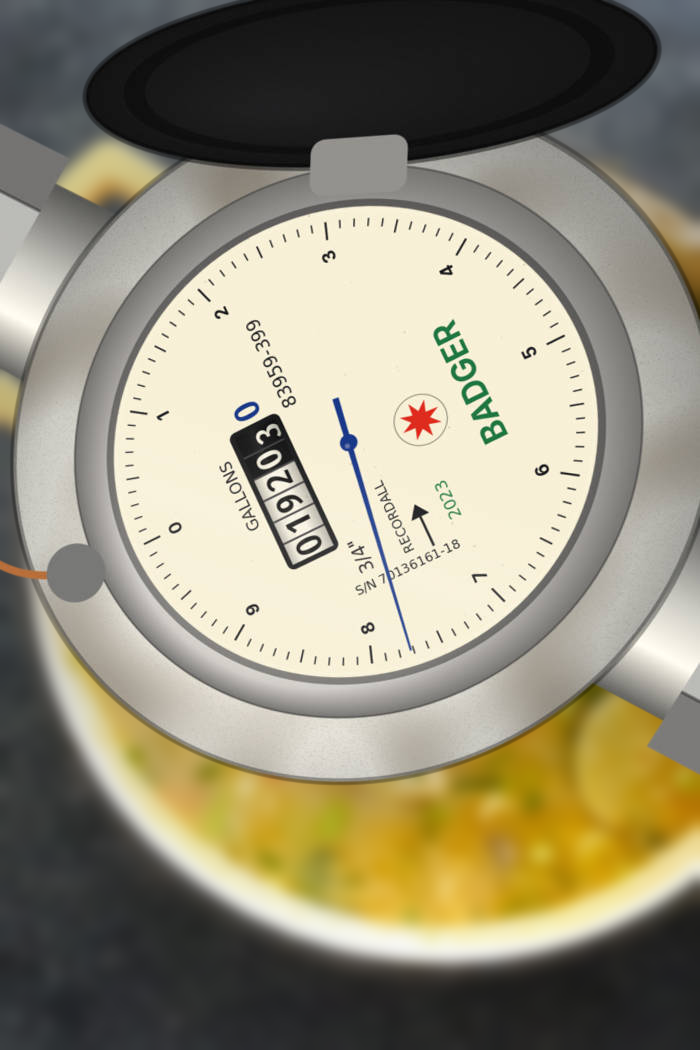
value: **192027.7** gal
